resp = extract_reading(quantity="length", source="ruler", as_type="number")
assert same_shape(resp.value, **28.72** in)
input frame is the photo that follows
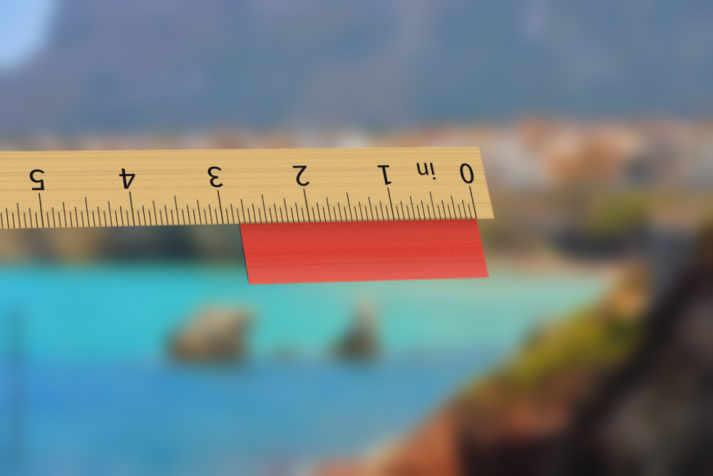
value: **2.8125** in
